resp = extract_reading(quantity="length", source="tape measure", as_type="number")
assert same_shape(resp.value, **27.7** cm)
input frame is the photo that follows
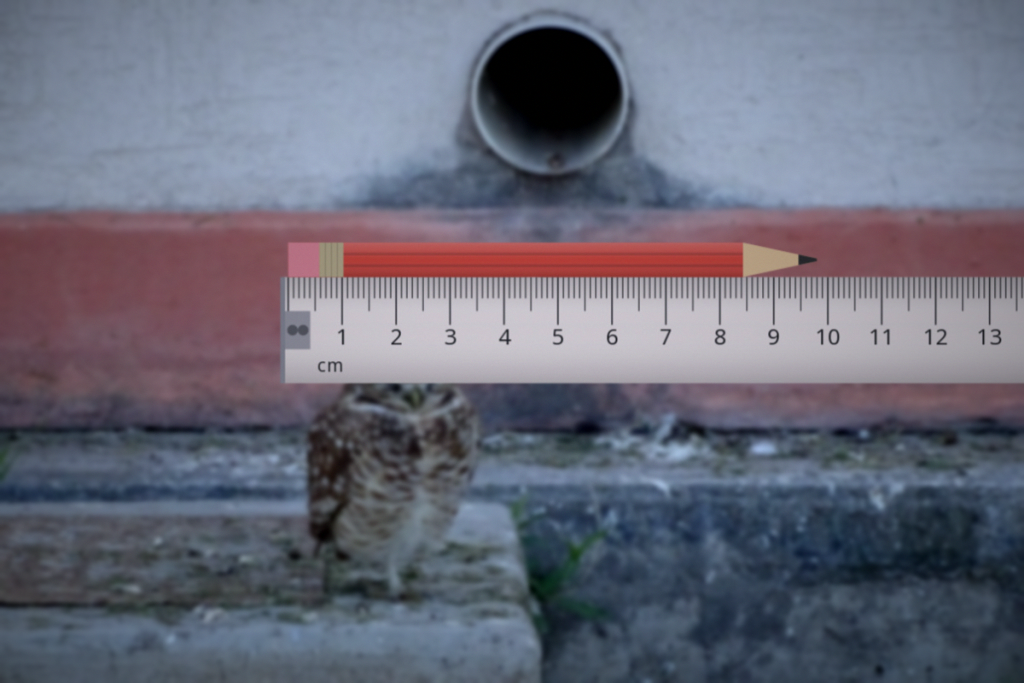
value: **9.8** cm
